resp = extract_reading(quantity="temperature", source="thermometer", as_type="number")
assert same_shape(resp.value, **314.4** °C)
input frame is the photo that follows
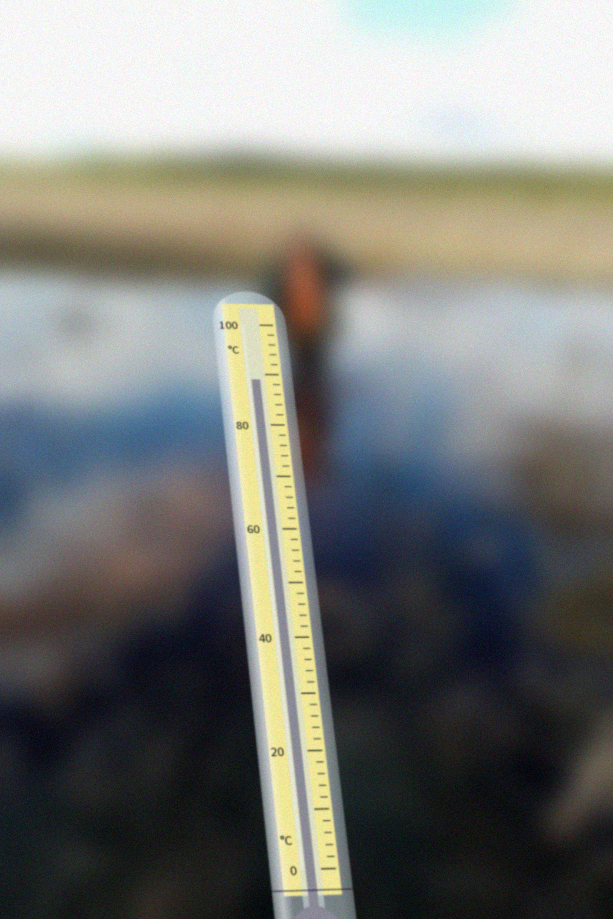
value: **89** °C
